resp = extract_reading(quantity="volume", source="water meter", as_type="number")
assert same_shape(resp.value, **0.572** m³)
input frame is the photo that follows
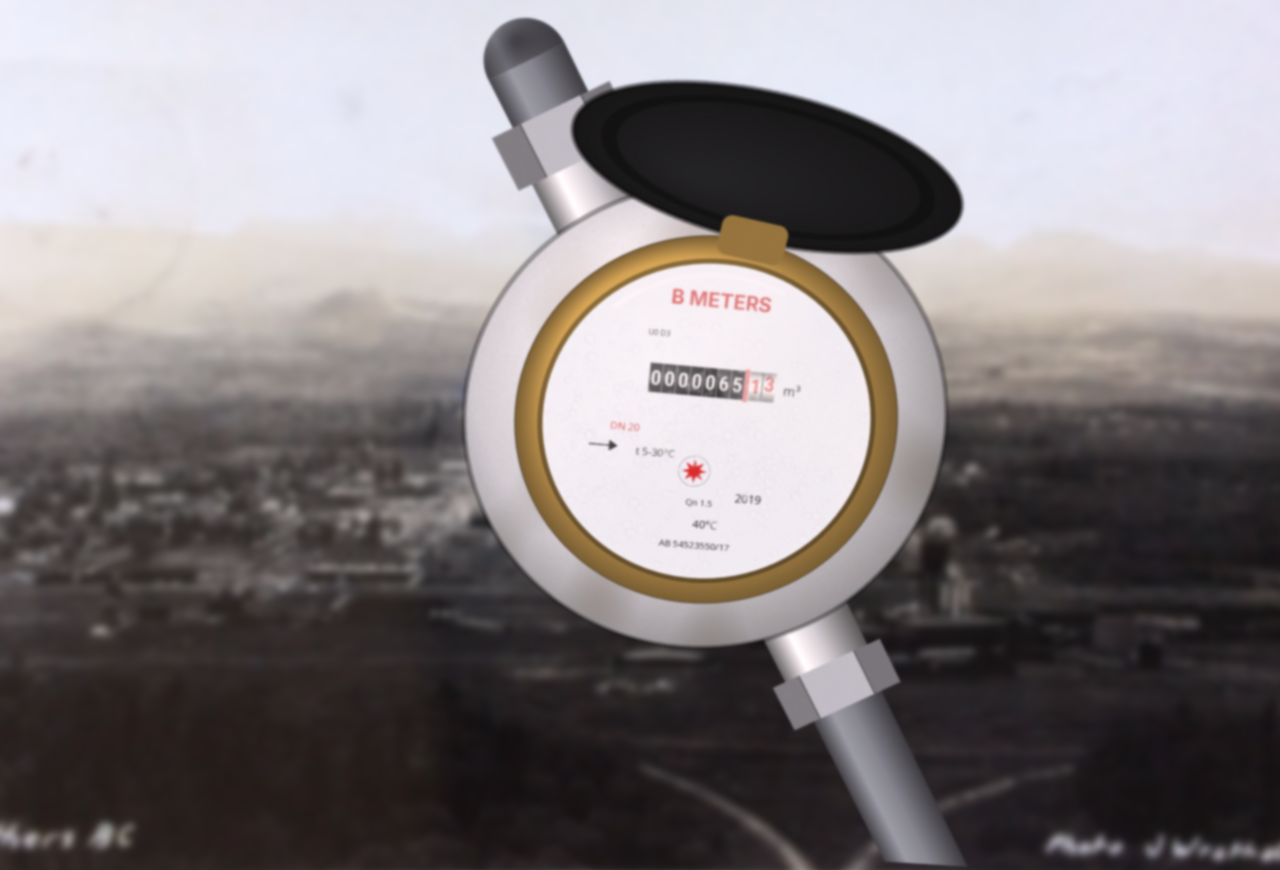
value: **65.13** m³
